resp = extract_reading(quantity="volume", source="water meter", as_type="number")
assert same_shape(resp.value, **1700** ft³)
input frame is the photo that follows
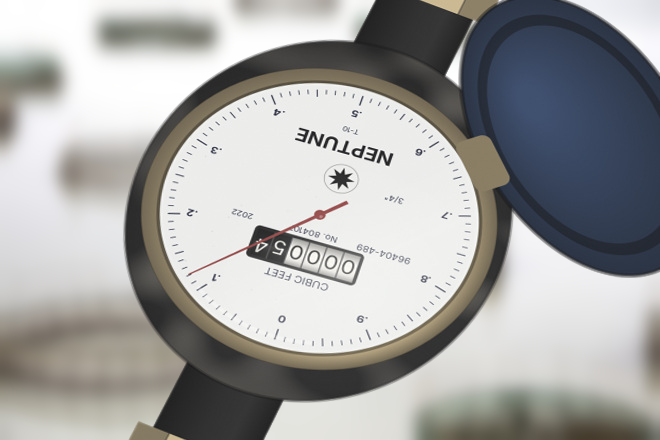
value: **54.12** ft³
